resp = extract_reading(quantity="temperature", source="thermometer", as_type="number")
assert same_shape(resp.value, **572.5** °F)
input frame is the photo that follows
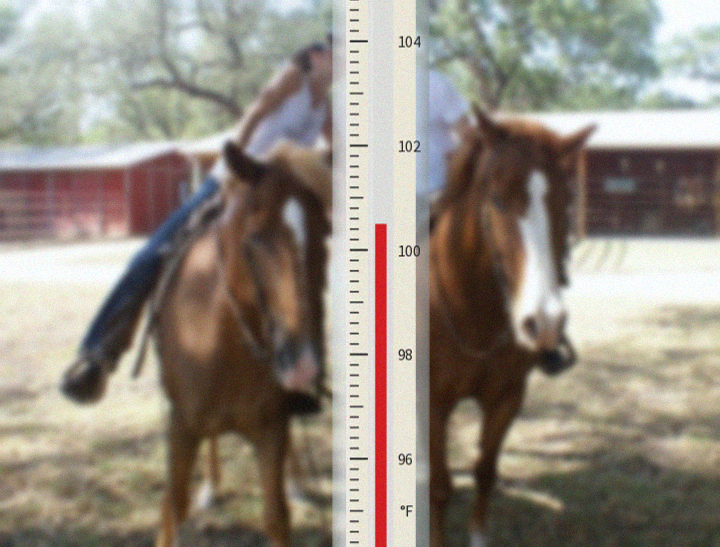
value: **100.5** °F
